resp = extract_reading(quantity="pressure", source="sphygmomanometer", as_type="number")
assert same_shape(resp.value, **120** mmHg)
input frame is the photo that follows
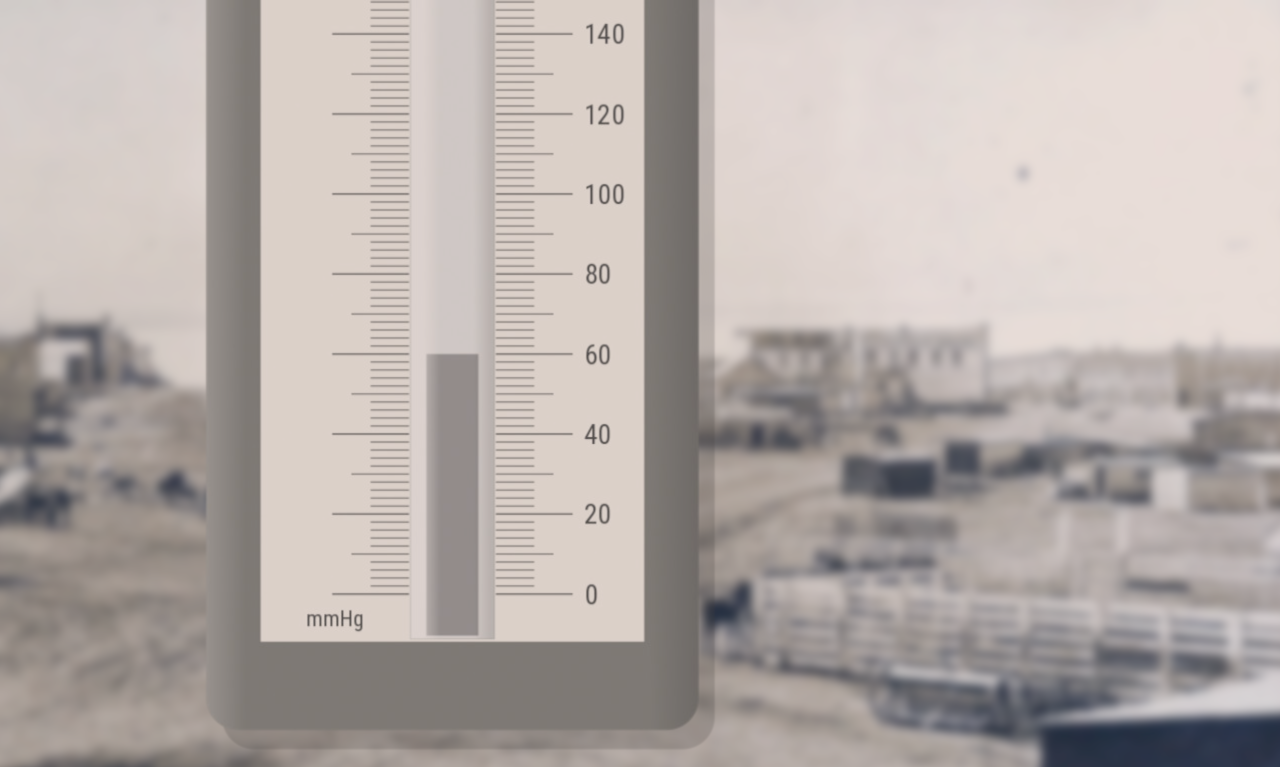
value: **60** mmHg
